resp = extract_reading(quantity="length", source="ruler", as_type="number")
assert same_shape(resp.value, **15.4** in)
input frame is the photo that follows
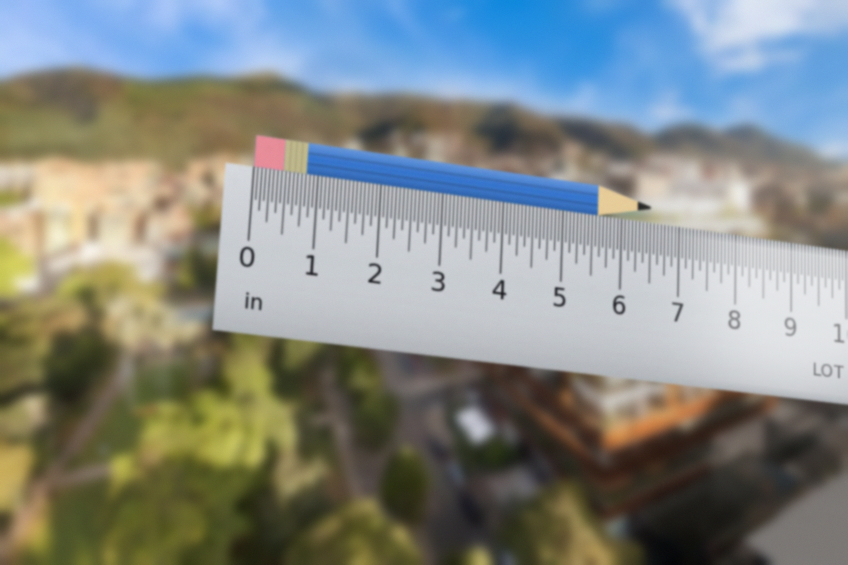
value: **6.5** in
